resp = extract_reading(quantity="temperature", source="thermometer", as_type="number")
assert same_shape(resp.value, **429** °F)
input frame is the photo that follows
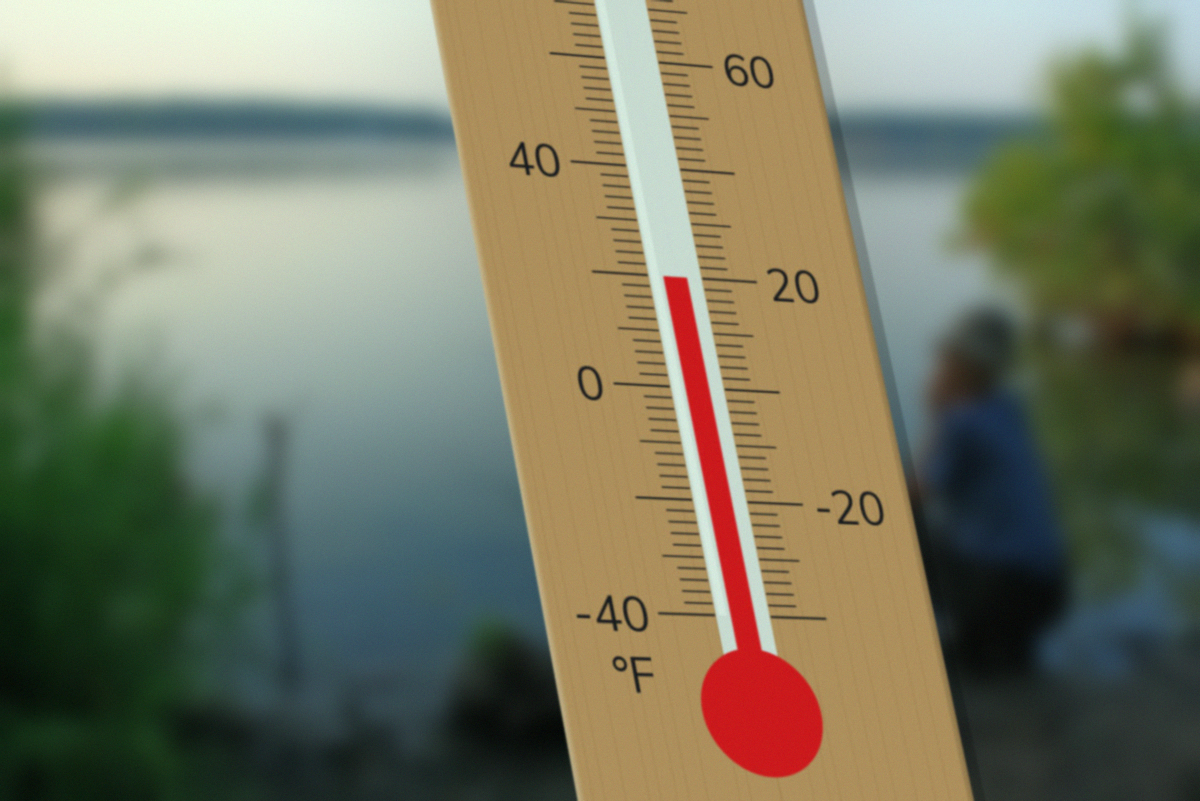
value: **20** °F
